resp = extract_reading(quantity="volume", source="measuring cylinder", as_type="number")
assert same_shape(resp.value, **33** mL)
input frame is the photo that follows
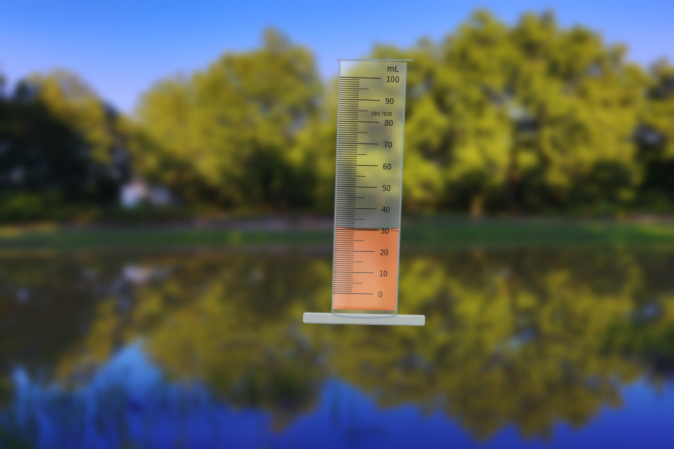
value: **30** mL
